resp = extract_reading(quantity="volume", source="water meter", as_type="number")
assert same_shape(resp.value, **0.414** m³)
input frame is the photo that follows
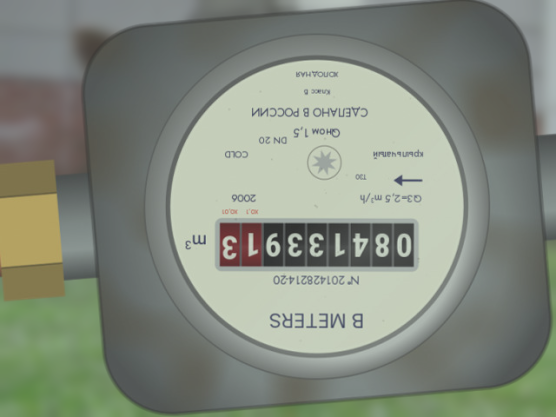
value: **841339.13** m³
